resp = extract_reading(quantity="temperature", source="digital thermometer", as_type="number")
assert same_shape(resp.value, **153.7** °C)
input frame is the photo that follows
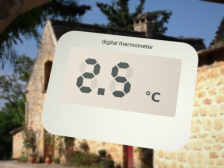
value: **2.5** °C
